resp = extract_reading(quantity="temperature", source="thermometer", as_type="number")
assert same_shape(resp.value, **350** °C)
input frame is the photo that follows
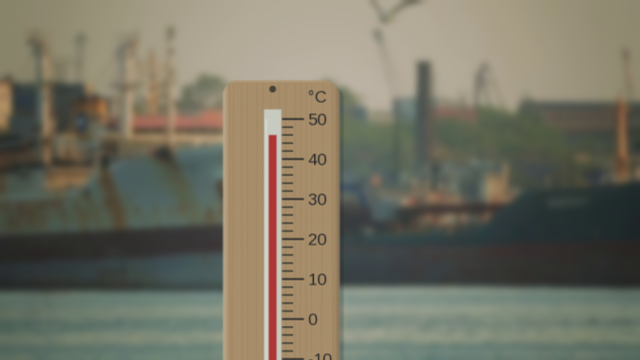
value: **46** °C
